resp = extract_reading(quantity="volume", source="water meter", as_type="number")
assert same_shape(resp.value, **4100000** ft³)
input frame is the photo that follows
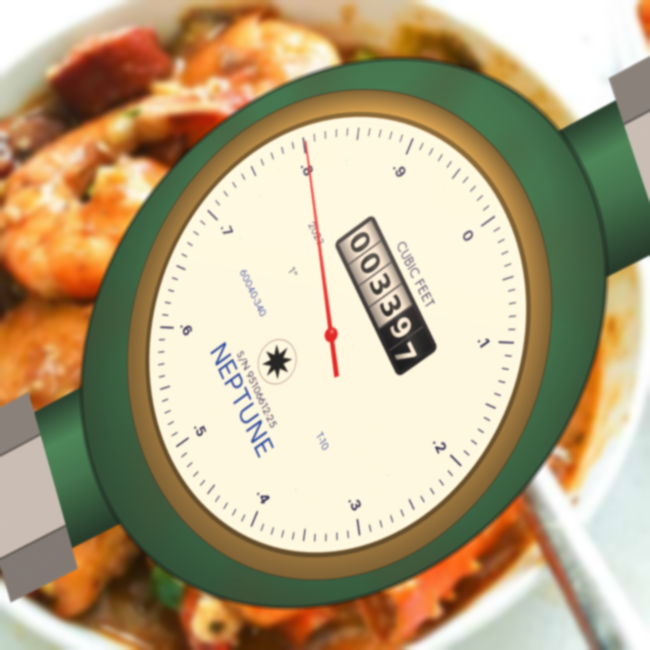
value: **3396.80** ft³
